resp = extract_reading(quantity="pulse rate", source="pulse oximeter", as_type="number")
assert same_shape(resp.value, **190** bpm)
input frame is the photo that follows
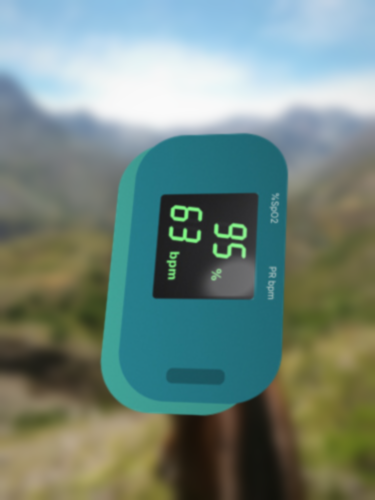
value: **63** bpm
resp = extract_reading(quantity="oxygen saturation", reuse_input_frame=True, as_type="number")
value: **95** %
